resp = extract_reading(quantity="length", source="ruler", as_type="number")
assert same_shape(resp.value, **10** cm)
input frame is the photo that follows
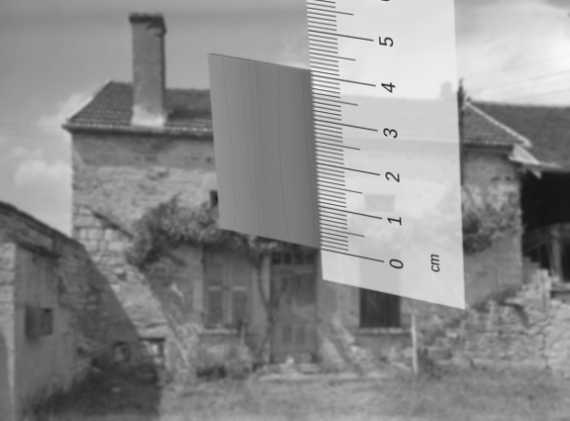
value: **4.1** cm
